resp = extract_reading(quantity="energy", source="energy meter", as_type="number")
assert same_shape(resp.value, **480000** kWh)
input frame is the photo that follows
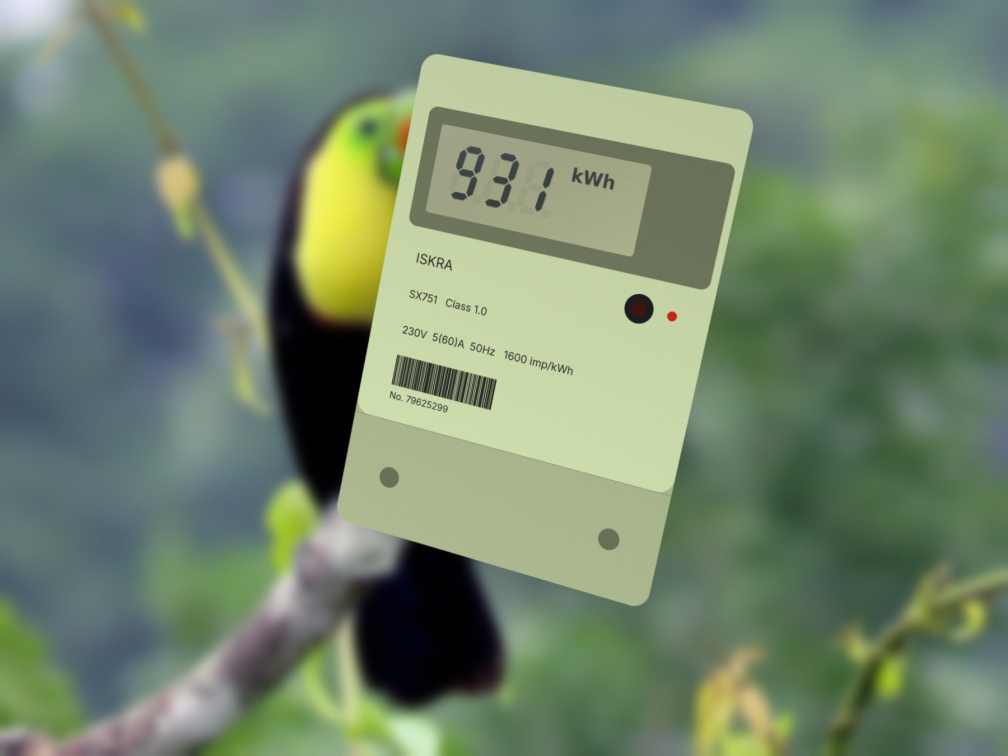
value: **931** kWh
